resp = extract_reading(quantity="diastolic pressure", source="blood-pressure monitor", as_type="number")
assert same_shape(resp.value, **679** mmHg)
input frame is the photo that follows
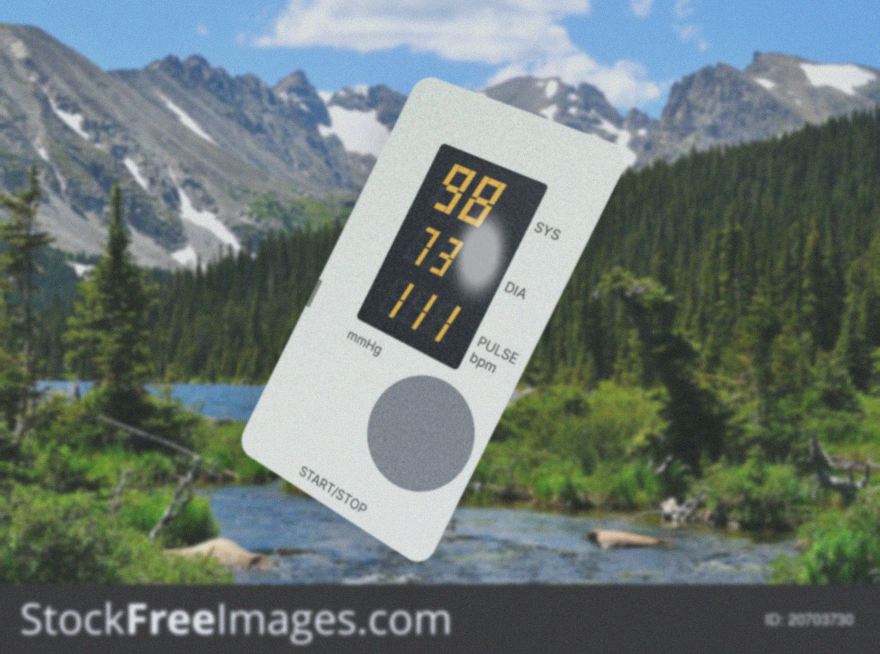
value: **73** mmHg
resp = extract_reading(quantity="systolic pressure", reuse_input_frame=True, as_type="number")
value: **98** mmHg
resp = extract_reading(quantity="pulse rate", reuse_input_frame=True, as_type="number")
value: **111** bpm
